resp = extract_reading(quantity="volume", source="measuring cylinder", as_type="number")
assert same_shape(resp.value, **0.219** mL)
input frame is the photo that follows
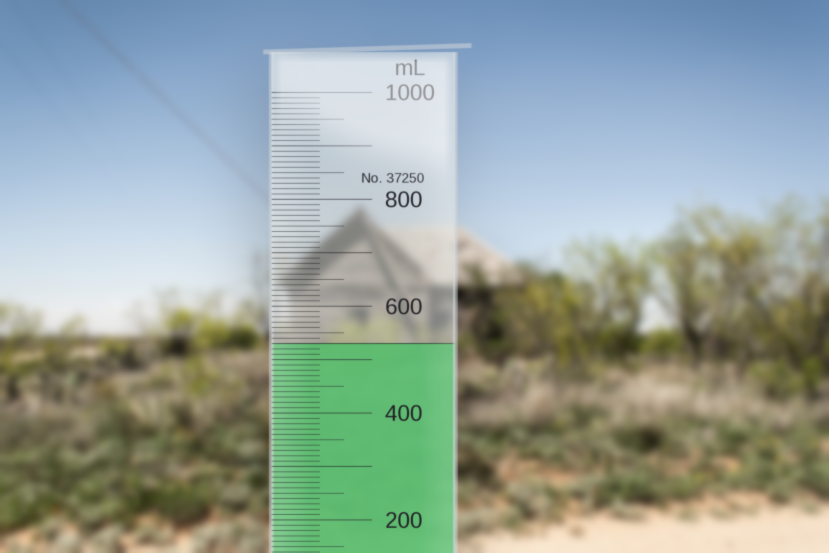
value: **530** mL
